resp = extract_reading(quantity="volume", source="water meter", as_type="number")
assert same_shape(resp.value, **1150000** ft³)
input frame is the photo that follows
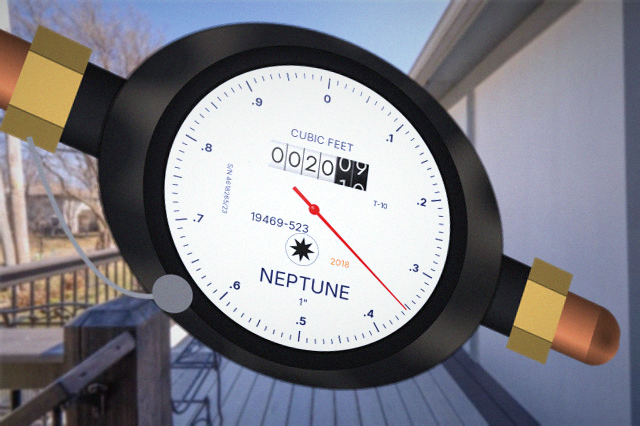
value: **2009.35** ft³
